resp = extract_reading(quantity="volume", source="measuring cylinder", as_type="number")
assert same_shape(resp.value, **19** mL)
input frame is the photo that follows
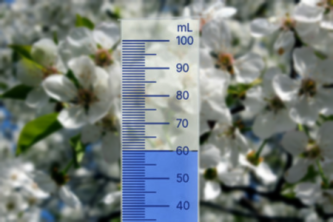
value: **60** mL
